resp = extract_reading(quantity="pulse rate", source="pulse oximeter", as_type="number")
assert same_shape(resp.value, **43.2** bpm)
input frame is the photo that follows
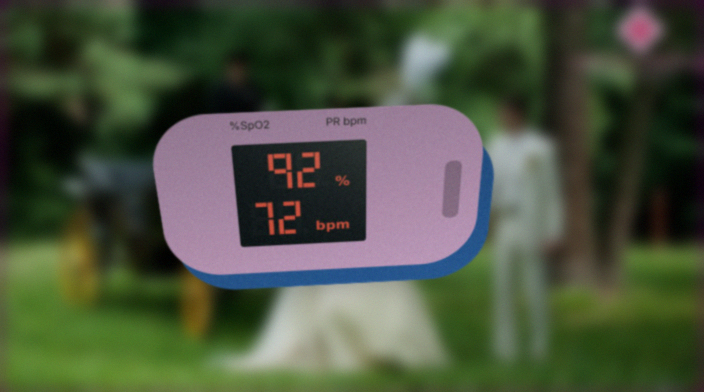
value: **72** bpm
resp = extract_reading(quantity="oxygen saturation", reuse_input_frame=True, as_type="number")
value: **92** %
